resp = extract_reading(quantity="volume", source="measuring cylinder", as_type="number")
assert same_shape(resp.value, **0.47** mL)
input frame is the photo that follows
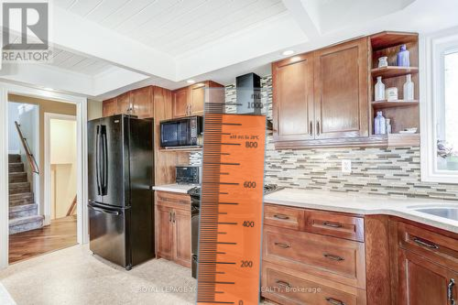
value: **950** mL
